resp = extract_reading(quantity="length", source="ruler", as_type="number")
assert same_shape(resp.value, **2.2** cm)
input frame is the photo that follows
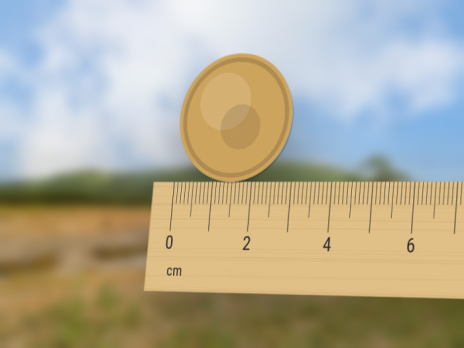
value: **2.9** cm
